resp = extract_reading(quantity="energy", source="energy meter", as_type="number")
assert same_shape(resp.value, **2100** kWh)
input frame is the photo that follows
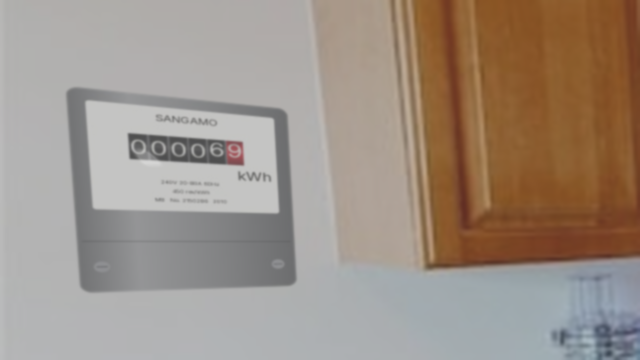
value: **6.9** kWh
